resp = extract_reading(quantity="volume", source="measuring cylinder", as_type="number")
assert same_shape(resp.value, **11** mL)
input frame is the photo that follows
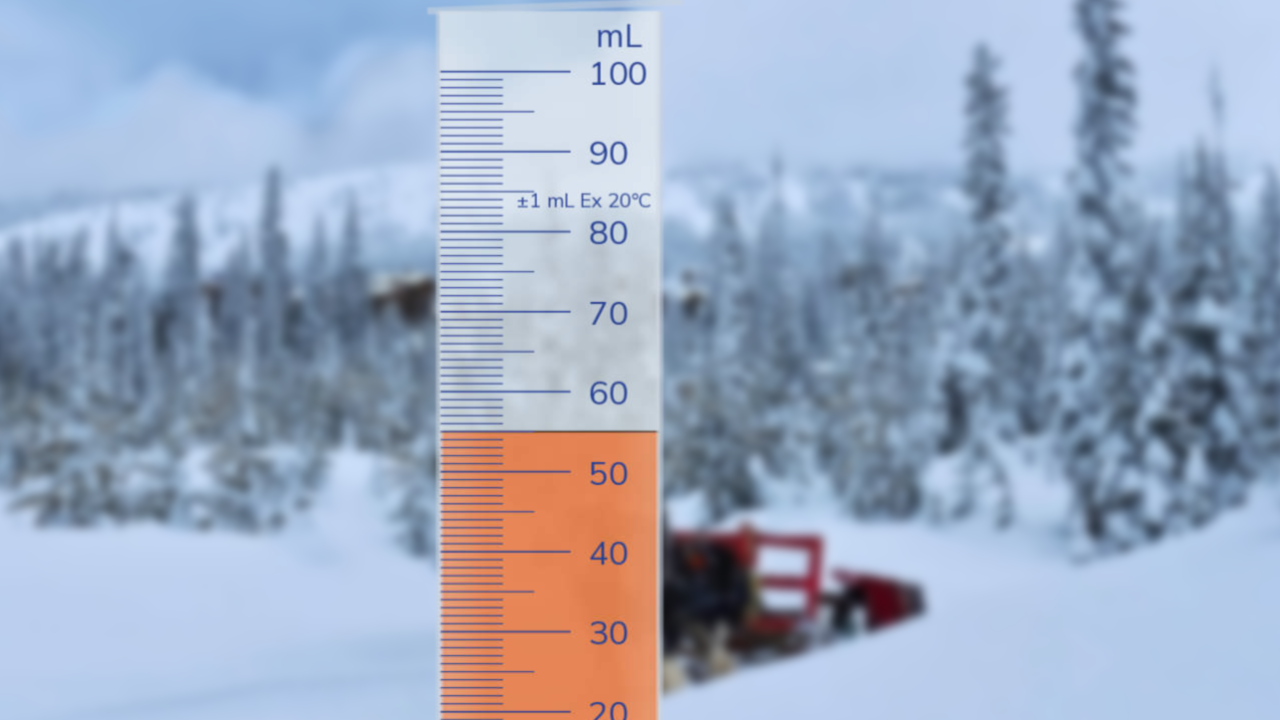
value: **55** mL
